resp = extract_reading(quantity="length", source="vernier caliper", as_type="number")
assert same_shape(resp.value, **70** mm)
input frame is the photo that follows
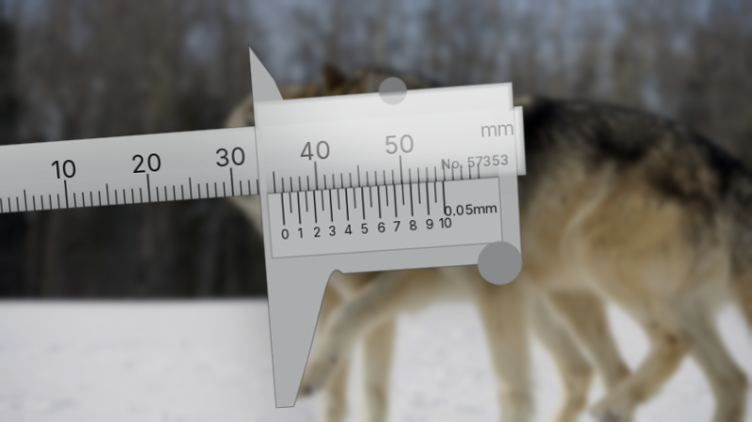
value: **35.8** mm
